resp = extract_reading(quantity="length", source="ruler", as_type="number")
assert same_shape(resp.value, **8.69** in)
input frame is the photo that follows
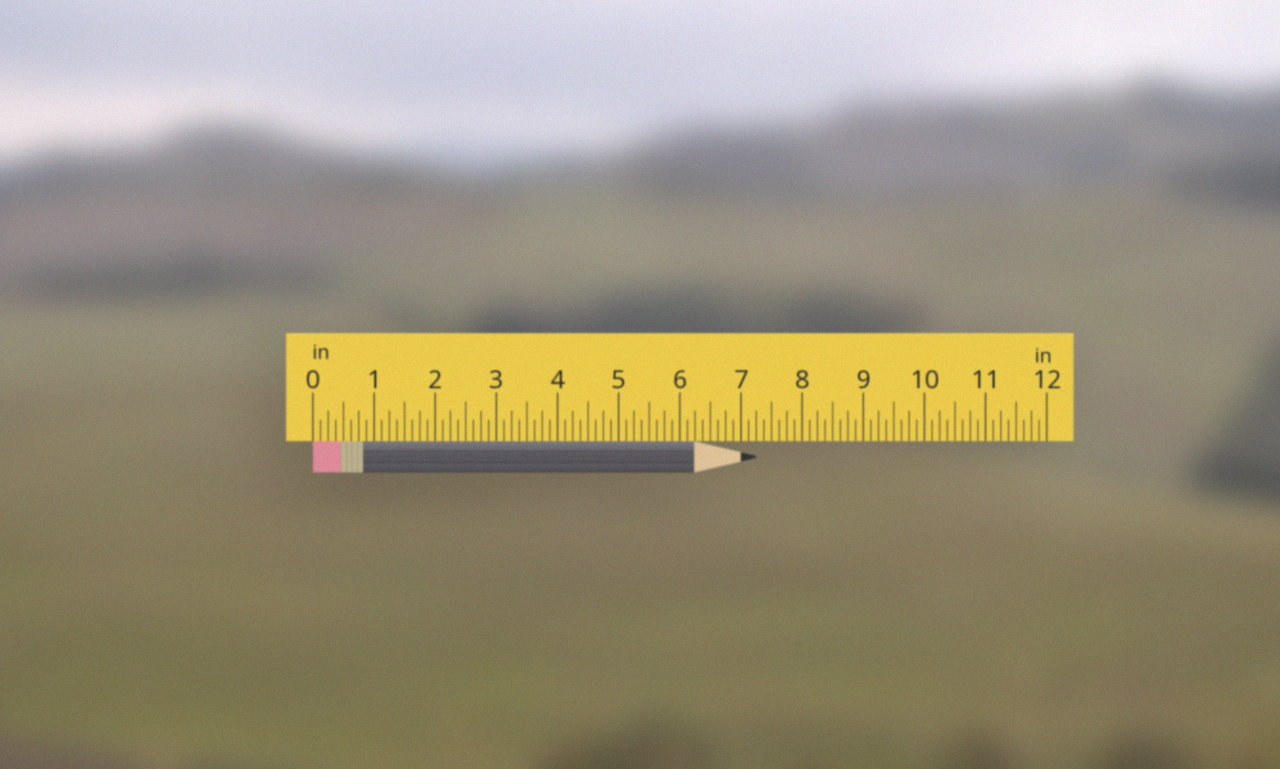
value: **7.25** in
